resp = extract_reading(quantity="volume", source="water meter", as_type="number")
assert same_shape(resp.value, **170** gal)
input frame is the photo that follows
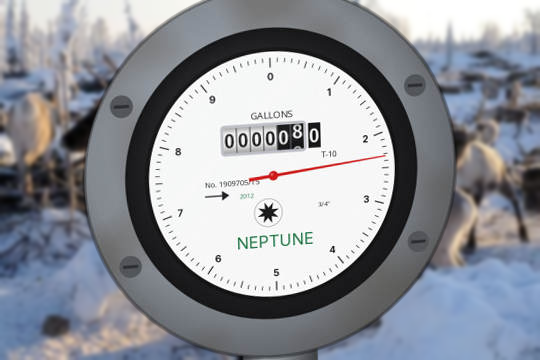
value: **82.3** gal
